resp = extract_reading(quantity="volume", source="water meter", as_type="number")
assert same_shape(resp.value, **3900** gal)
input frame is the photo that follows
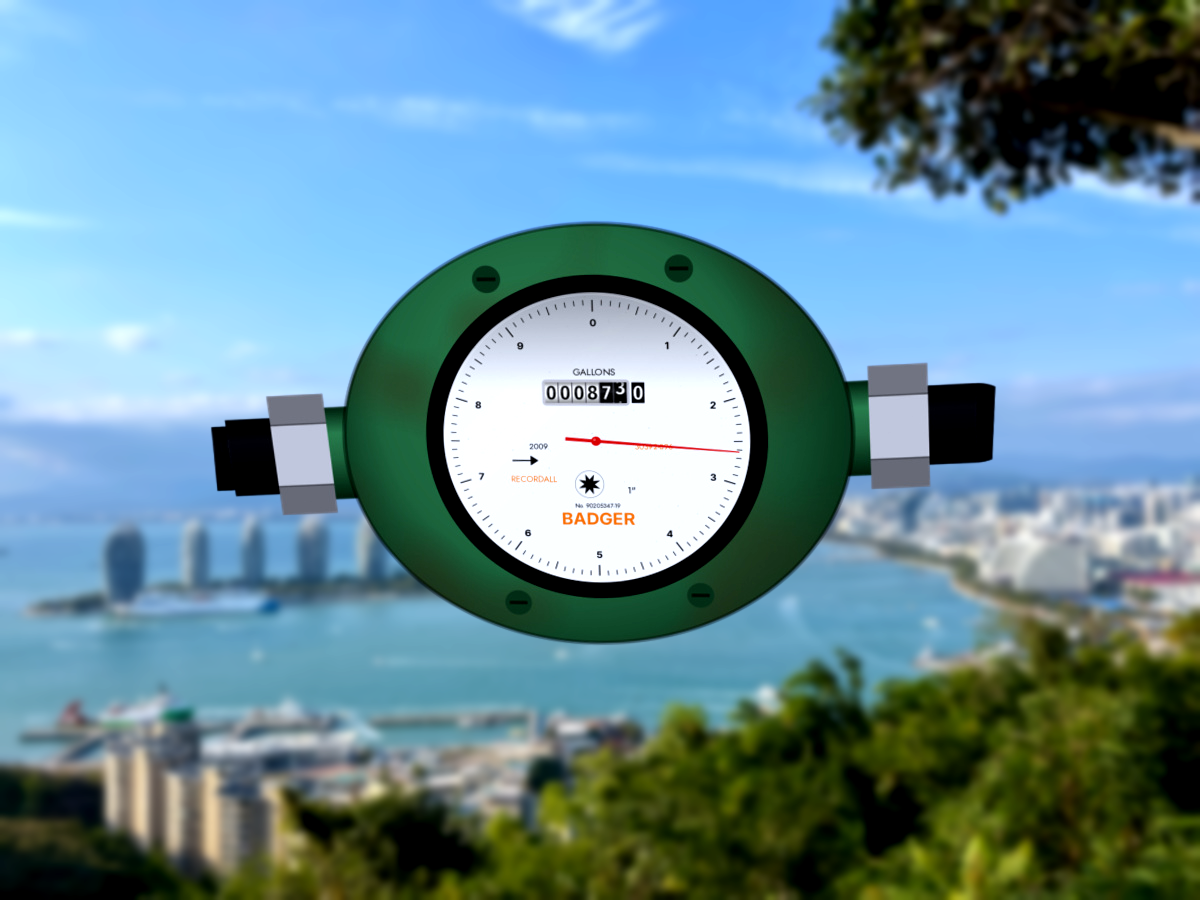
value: **8732.6** gal
